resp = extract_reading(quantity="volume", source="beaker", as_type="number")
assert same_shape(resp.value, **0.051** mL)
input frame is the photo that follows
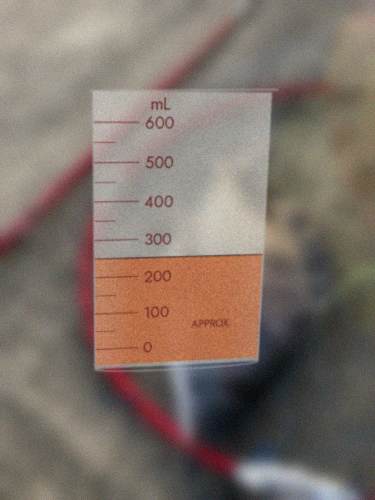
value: **250** mL
